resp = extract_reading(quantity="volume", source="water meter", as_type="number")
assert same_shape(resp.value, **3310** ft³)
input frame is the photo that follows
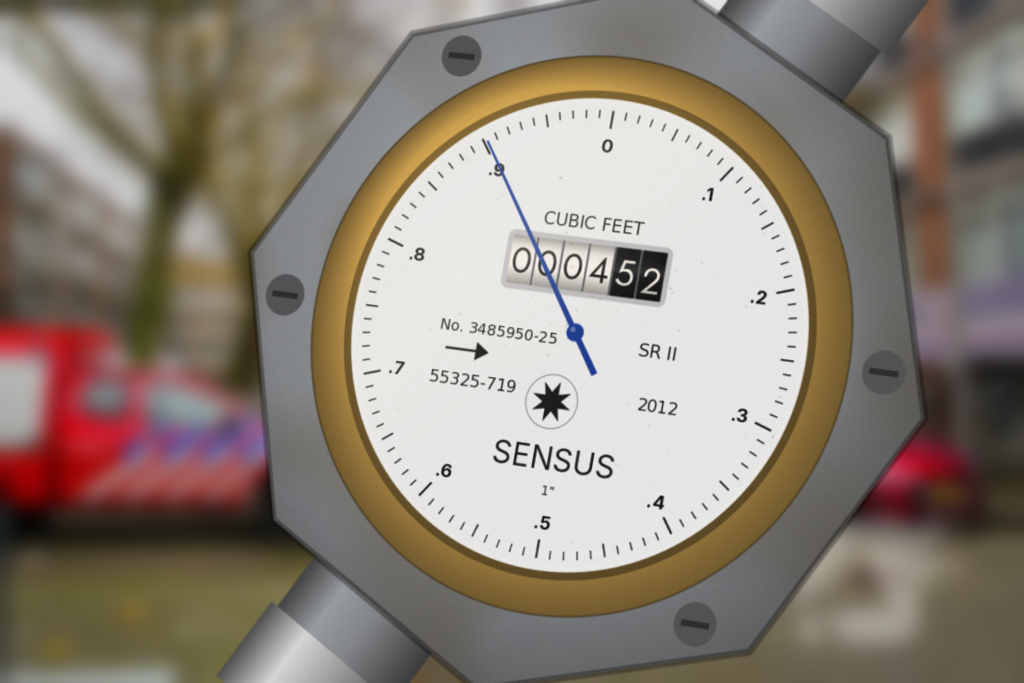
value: **451.90** ft³
